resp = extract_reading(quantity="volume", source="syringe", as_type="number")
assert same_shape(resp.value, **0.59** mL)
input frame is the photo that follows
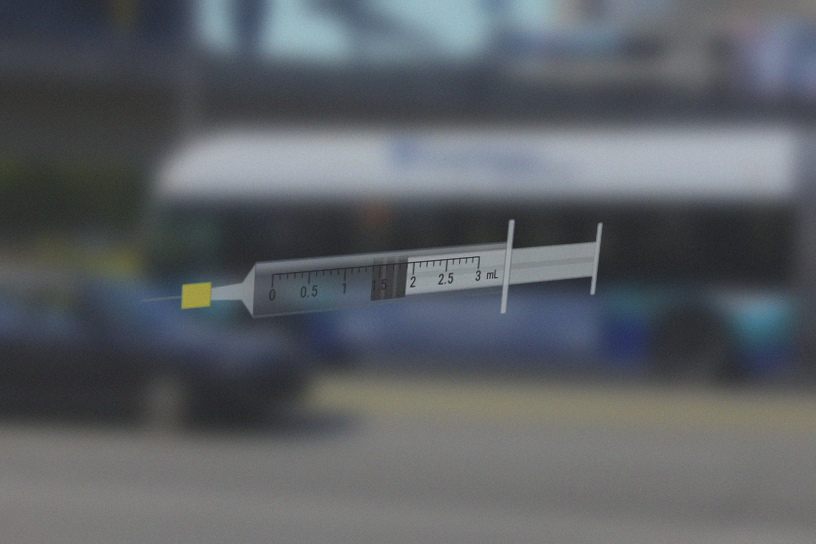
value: **1.4** mL
